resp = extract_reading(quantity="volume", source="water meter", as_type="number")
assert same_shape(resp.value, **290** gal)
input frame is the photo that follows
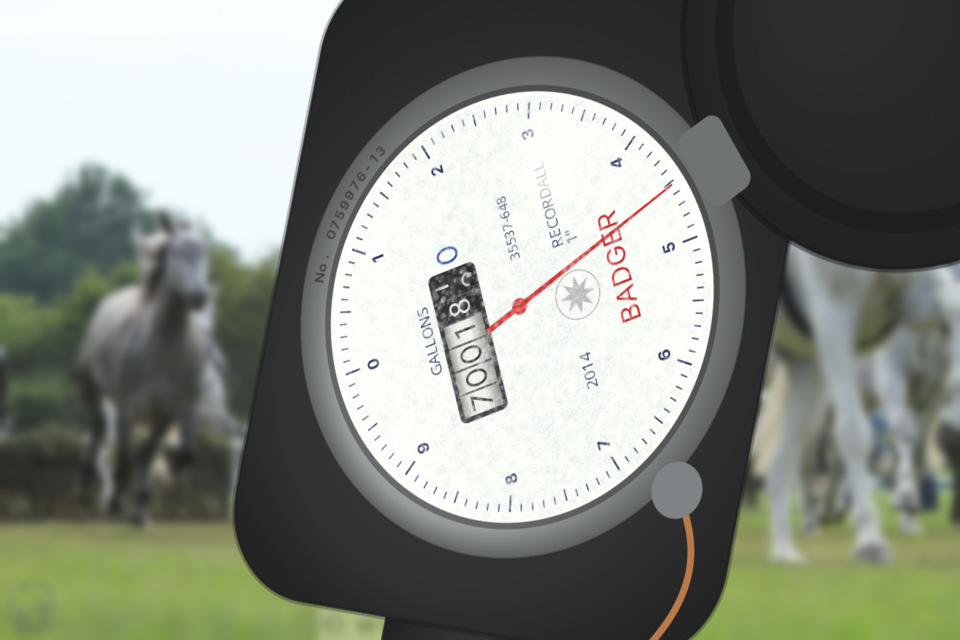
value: **7001814.5** gal
